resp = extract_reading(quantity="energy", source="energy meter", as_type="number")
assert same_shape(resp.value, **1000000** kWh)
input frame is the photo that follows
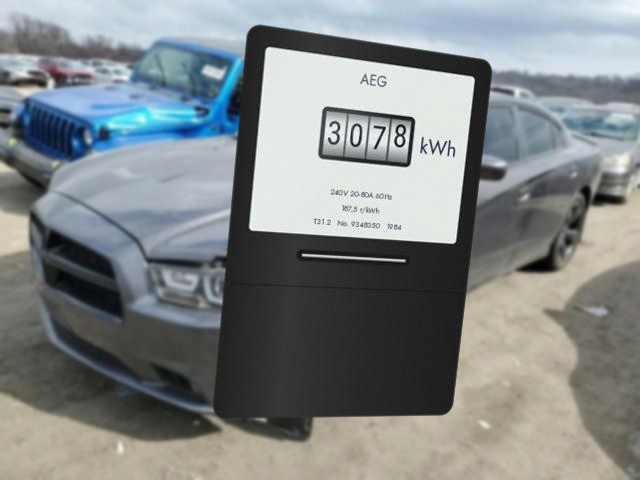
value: **3078** kWh
